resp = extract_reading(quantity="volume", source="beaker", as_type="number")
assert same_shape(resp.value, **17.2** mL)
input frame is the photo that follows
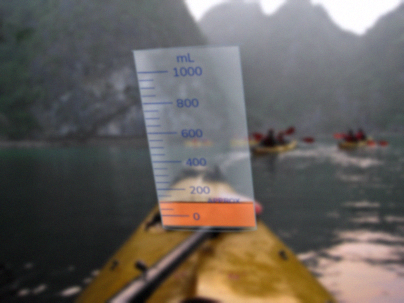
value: **100** mL
